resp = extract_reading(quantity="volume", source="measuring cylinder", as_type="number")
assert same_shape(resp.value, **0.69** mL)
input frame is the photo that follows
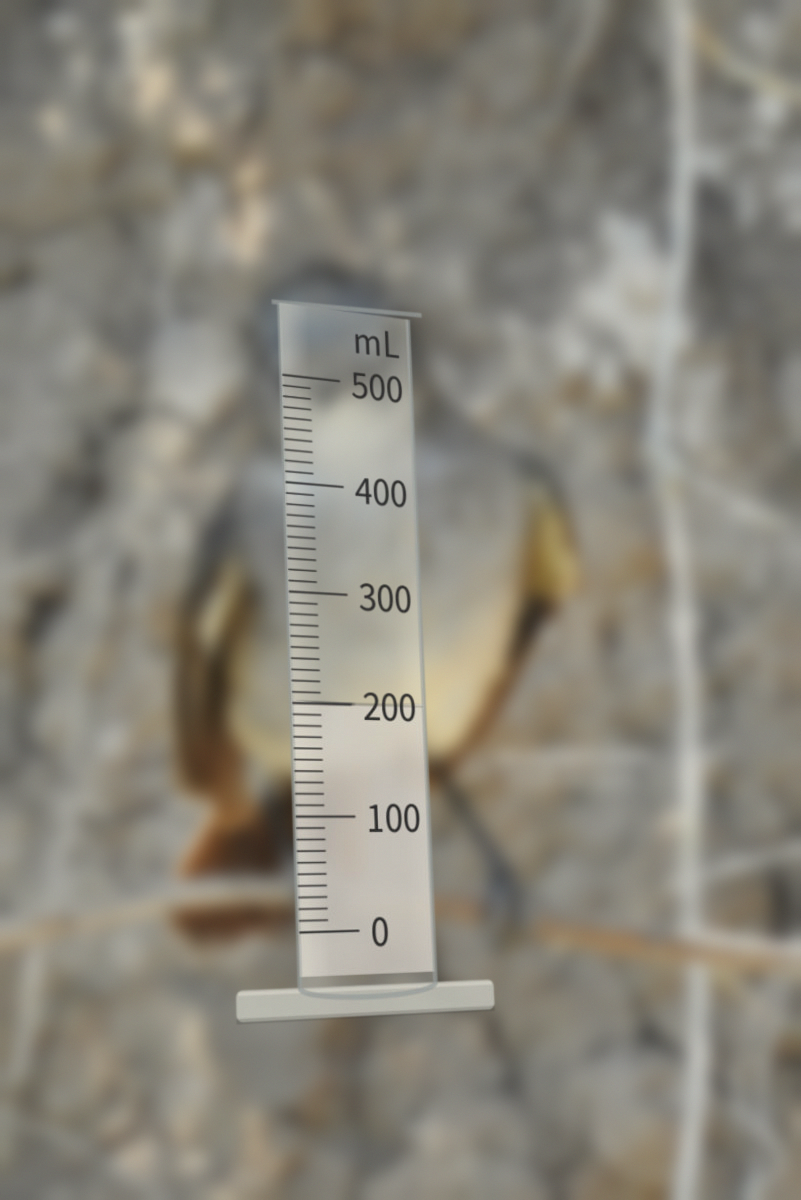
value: **200** mL
